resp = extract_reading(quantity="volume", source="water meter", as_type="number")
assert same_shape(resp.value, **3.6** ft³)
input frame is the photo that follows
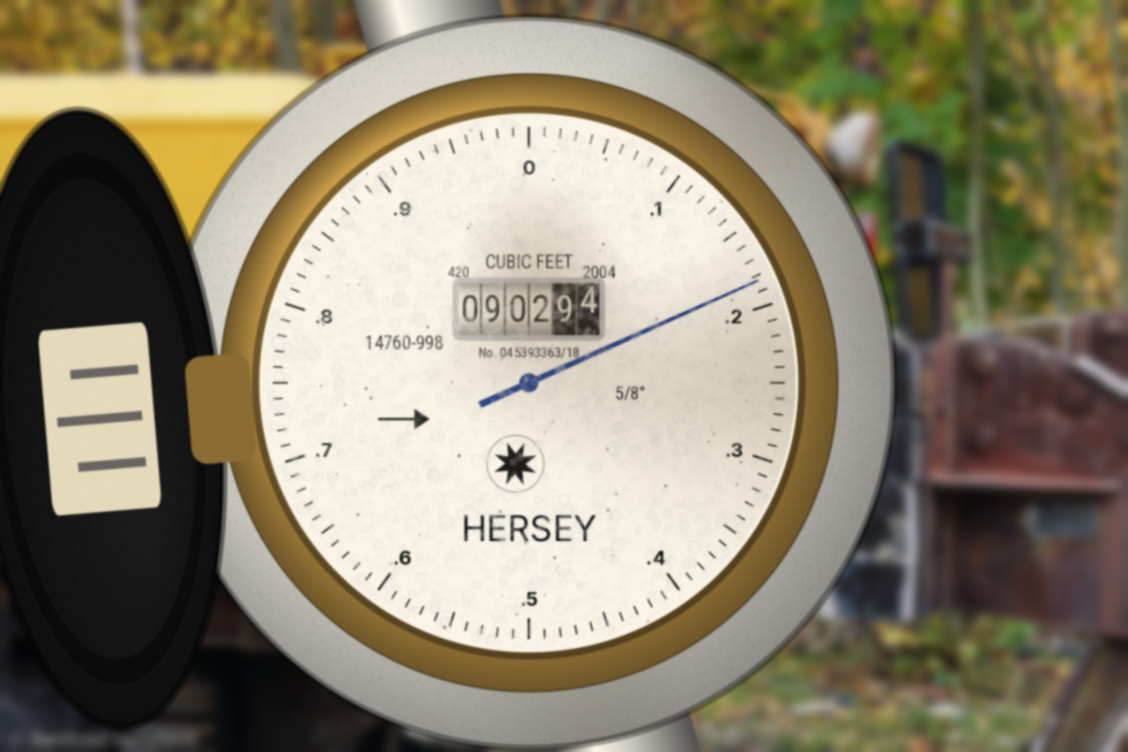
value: **90294.18** ft³
